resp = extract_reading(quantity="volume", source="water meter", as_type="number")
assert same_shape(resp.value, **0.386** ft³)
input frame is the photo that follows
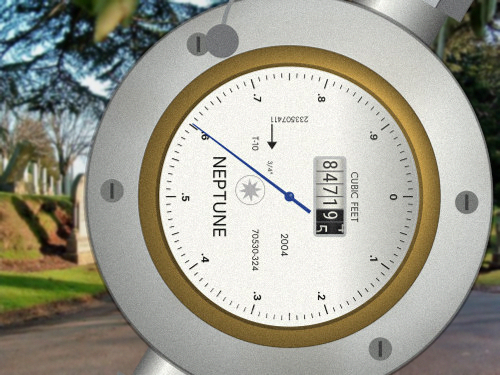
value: **847194.60** ft³
